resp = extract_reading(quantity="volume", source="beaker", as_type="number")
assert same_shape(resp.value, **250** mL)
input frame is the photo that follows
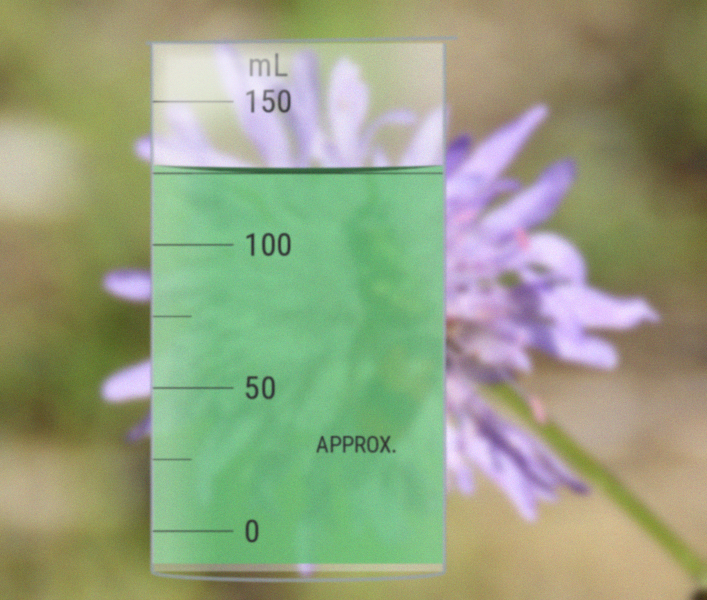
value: **125** mL
